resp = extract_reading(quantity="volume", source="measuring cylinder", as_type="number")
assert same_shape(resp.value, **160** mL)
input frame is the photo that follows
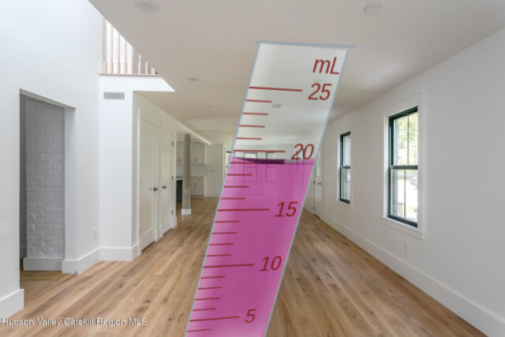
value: **19** mL
